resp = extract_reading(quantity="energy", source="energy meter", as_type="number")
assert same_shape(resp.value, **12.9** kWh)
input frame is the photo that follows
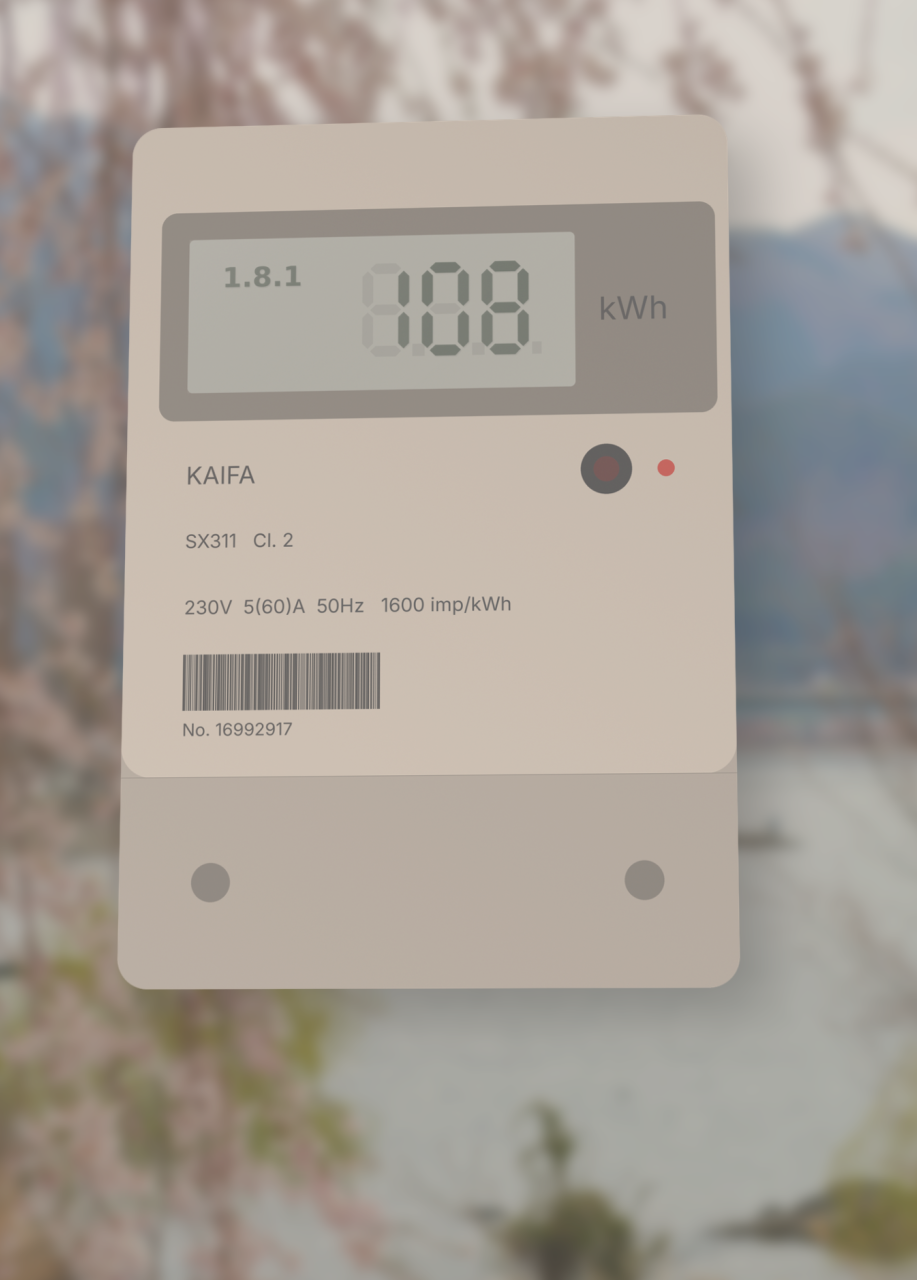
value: **108** kWh
